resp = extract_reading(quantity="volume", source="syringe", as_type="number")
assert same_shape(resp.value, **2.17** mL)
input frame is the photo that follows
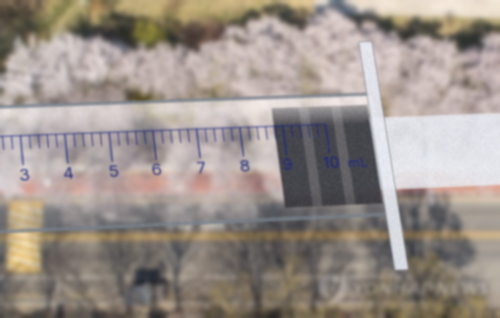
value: **8.8** mL
